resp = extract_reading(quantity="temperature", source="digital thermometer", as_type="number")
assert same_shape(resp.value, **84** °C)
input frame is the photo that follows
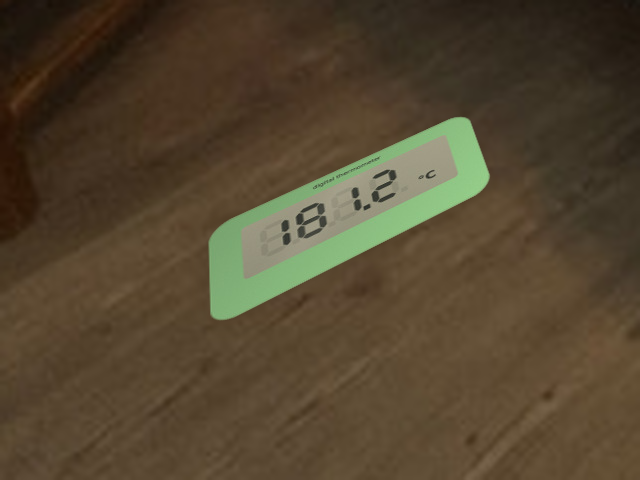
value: **181.2** °C
